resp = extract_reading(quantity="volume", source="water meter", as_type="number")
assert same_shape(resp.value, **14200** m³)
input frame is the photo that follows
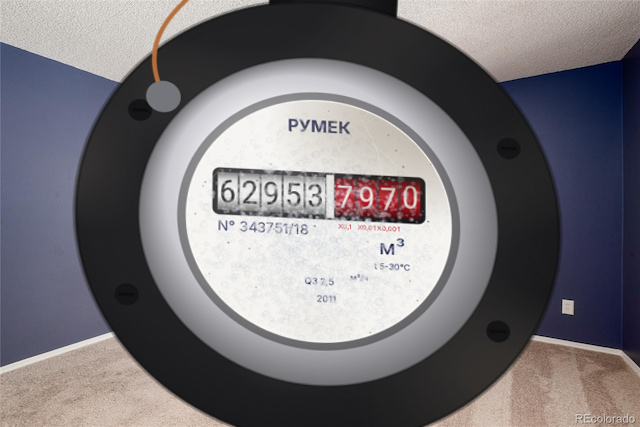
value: **62953.7970** m³
